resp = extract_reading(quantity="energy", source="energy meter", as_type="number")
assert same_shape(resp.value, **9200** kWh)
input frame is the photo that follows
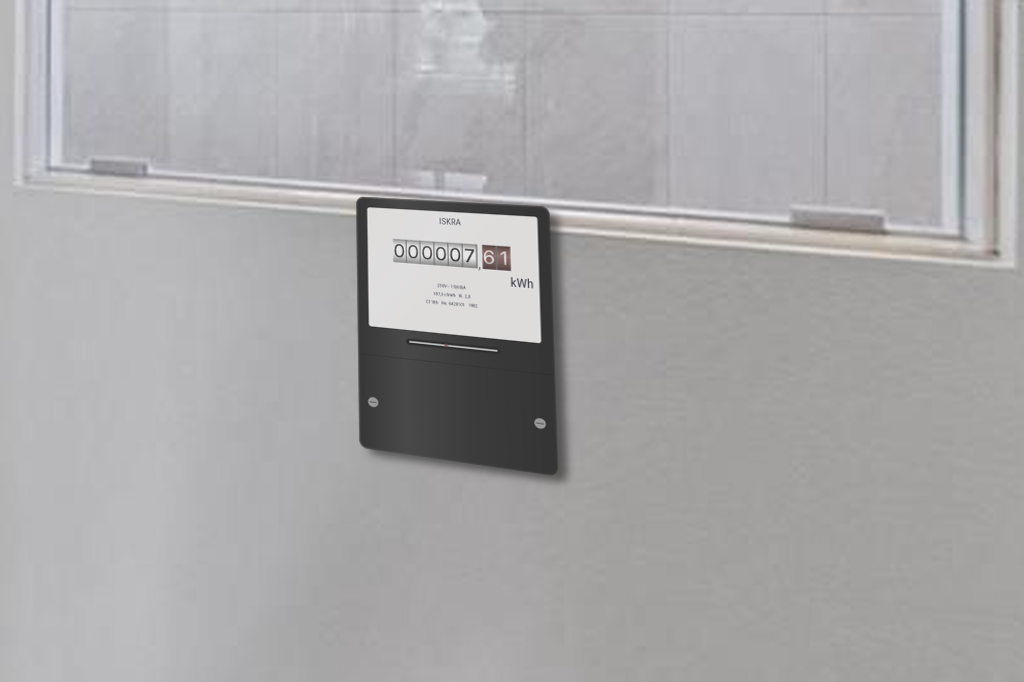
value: **7.61** kWh
